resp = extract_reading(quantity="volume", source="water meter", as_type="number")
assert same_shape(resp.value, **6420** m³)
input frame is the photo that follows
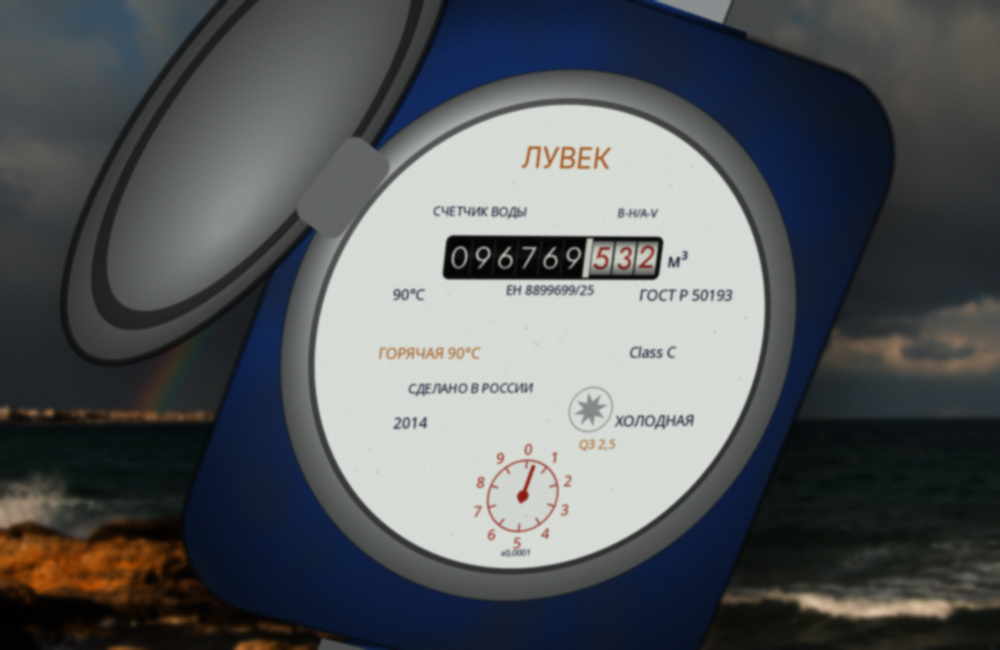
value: **96769.5320** m³
